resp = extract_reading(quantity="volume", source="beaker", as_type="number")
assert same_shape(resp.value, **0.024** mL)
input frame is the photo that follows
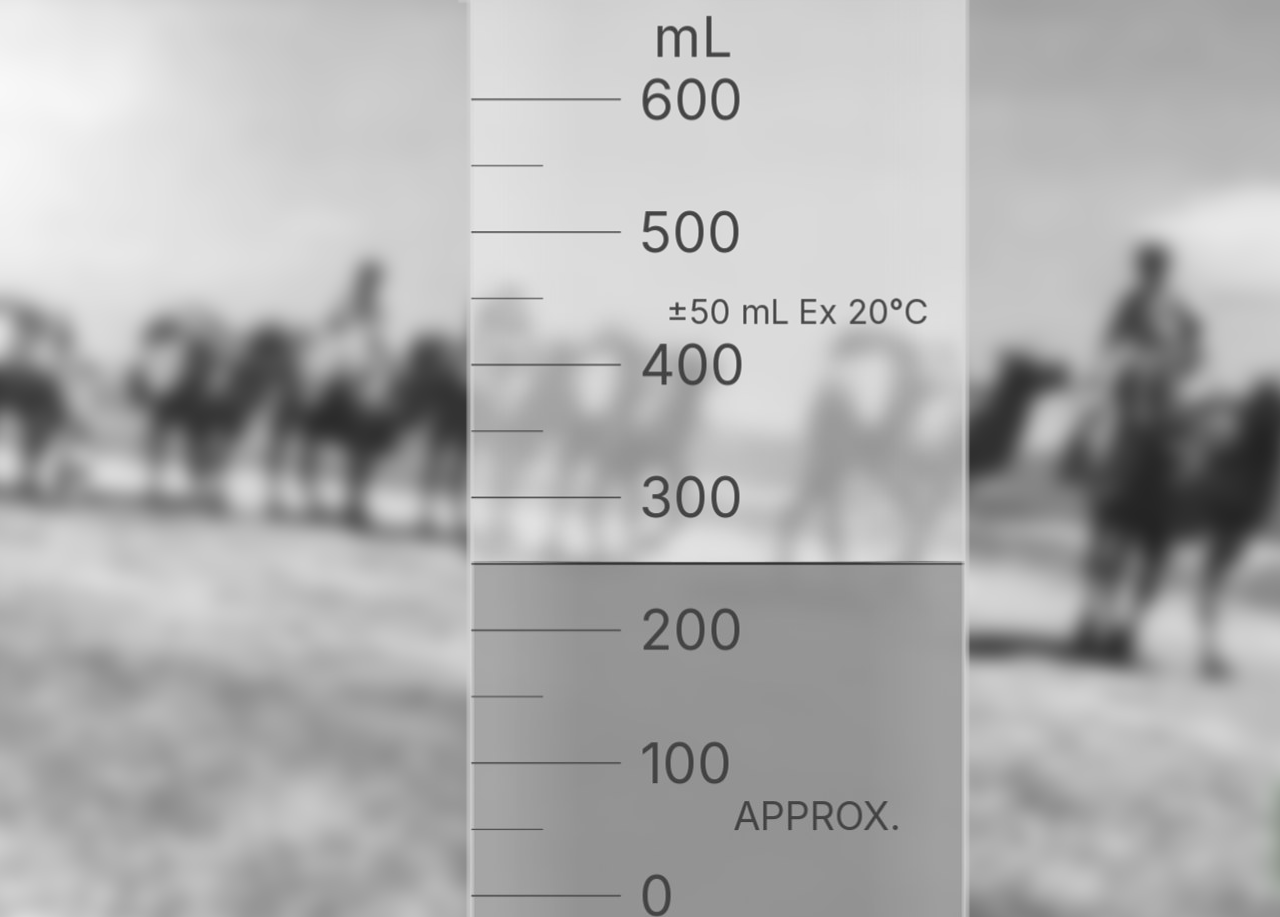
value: **250** mL
